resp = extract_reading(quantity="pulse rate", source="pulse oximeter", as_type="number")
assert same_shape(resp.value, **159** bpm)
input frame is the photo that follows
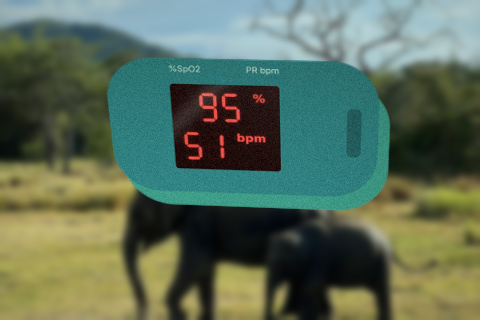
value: **51** bpm
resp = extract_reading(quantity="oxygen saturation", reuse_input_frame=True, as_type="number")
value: **95** %
